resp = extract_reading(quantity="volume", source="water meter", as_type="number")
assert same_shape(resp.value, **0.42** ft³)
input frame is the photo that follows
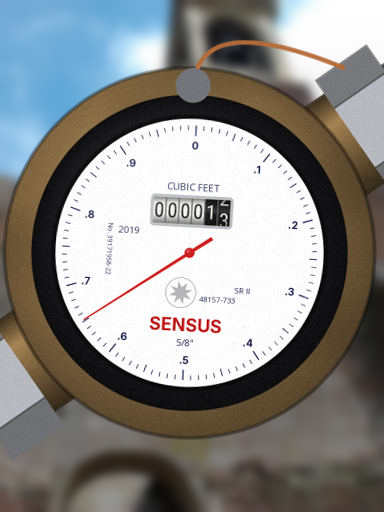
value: **12.65** ft³
